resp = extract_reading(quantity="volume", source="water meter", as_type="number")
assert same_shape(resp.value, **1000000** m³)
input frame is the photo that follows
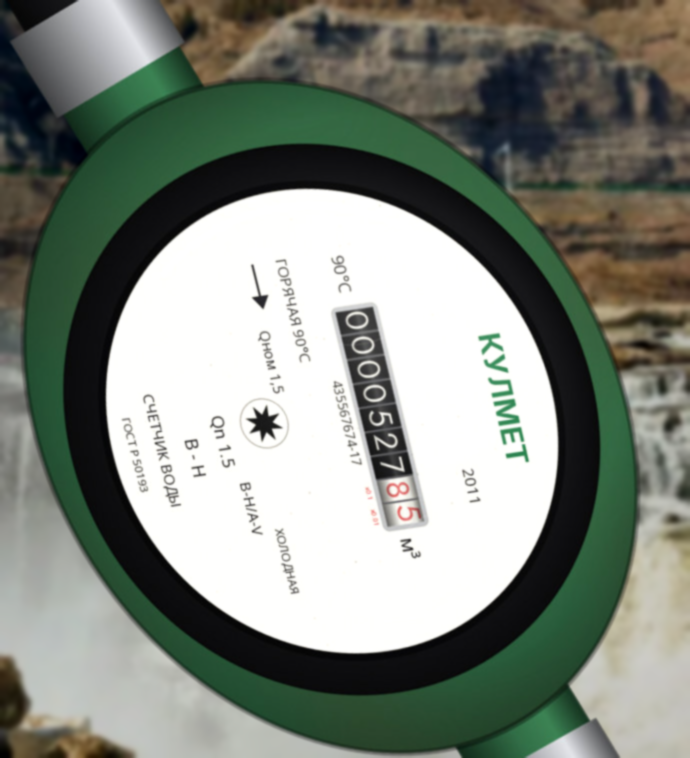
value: **527.85** m³
